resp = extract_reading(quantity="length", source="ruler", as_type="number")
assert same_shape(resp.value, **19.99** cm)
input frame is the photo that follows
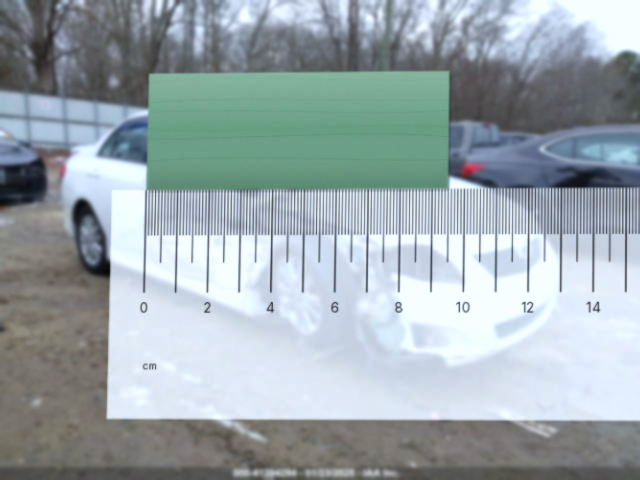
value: **9.5** cm
